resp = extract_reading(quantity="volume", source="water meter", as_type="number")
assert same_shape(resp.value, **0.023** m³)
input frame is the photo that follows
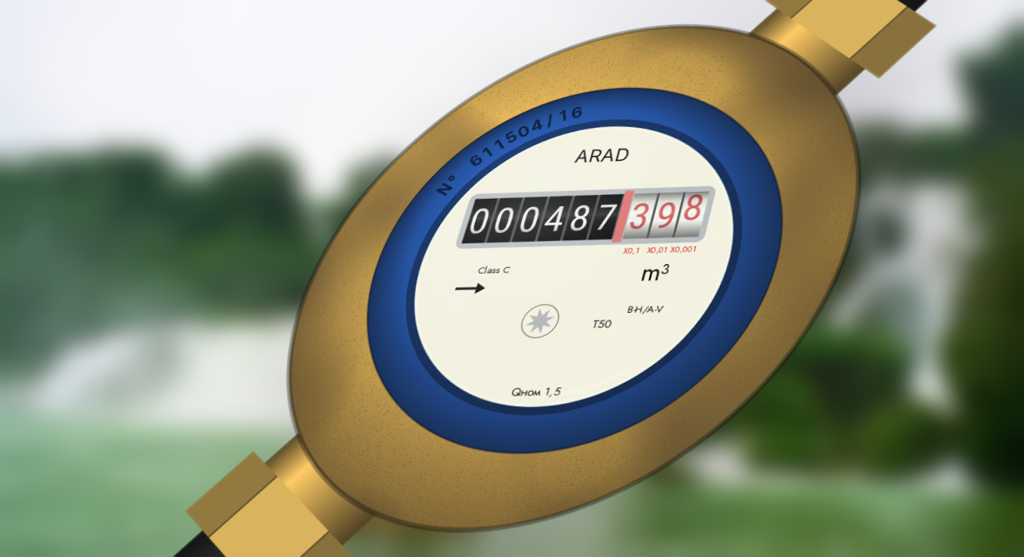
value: **487.398** m³
